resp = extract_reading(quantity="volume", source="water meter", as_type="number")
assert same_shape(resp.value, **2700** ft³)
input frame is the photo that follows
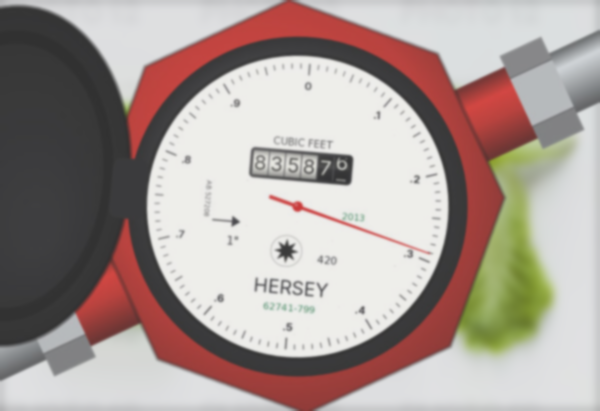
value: **835876.29** ft³
